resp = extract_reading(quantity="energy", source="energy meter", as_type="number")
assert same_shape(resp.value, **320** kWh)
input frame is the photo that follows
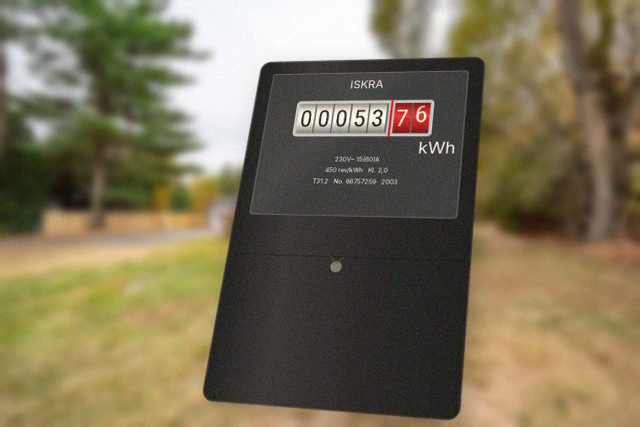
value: **53.76** kWh
